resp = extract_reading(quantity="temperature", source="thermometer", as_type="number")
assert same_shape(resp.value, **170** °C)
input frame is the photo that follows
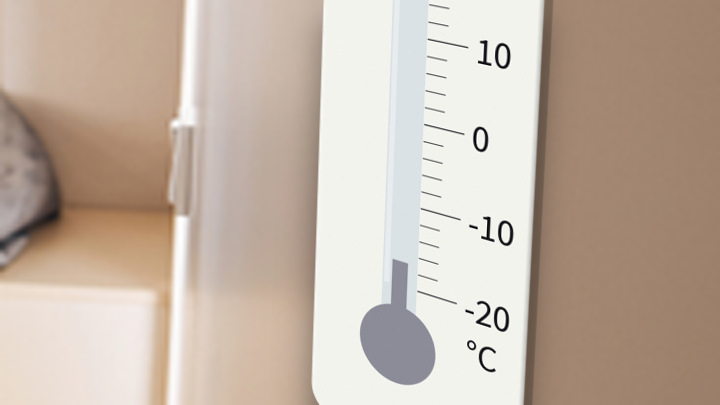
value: **-17** °C
